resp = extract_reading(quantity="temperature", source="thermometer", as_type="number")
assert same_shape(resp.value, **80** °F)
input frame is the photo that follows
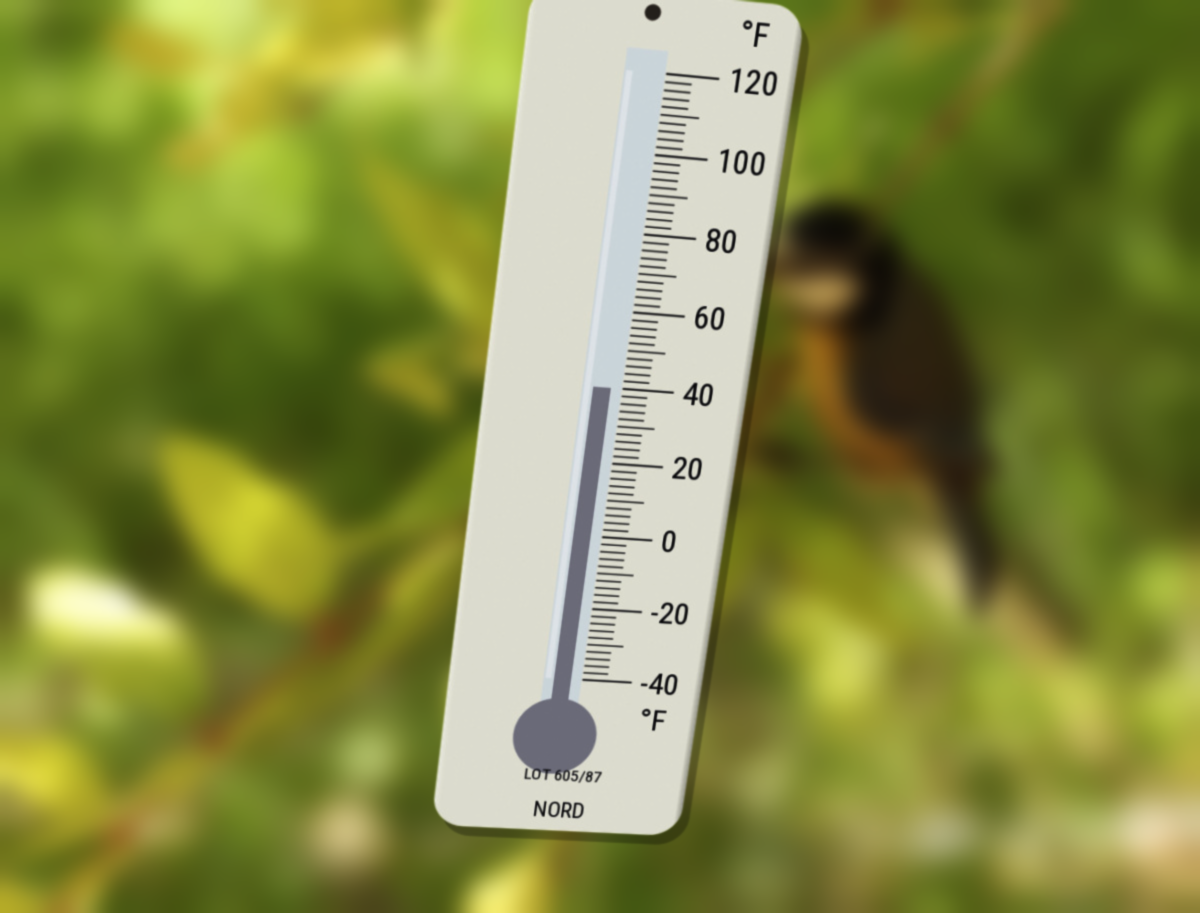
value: **40** °F
